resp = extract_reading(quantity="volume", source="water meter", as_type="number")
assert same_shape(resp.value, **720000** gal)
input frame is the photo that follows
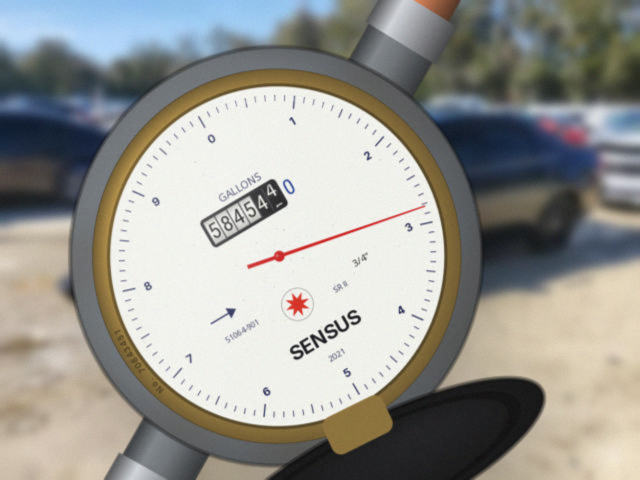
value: **5845442.8** gal
